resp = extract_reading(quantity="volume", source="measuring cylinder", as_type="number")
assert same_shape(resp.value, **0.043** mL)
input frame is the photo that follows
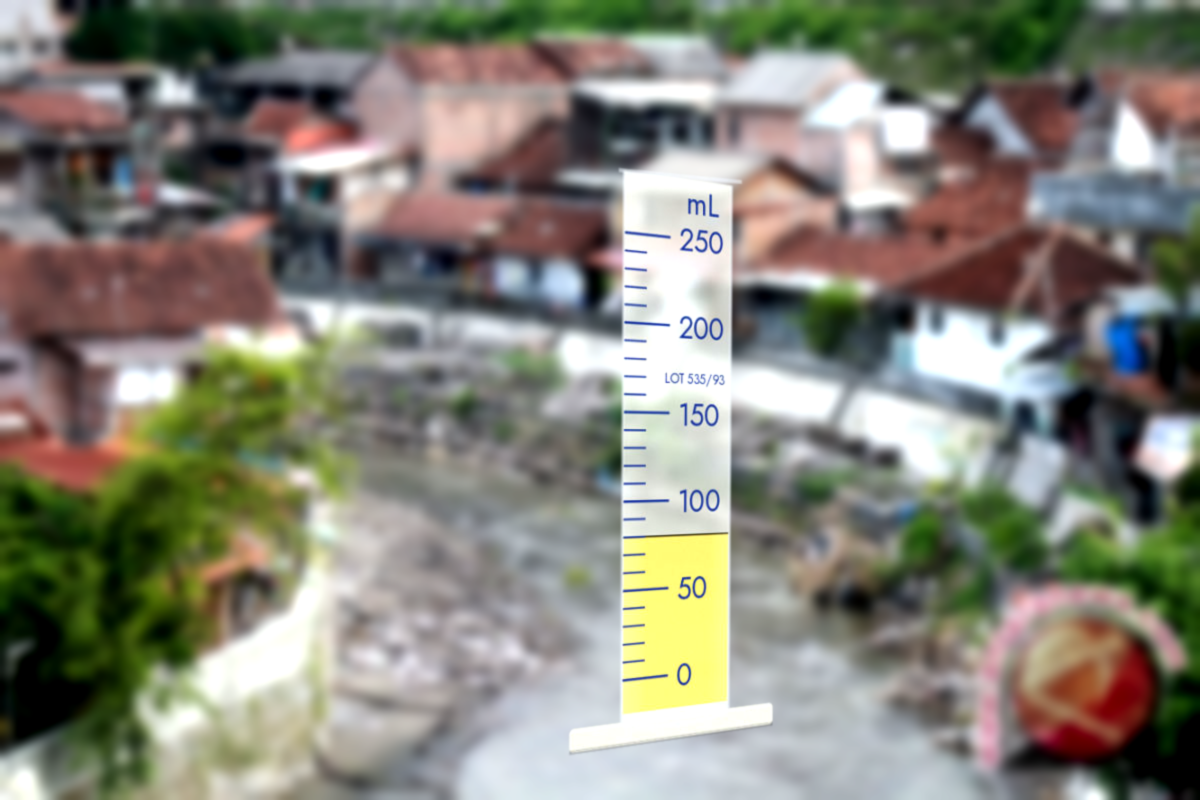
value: **80** mL
